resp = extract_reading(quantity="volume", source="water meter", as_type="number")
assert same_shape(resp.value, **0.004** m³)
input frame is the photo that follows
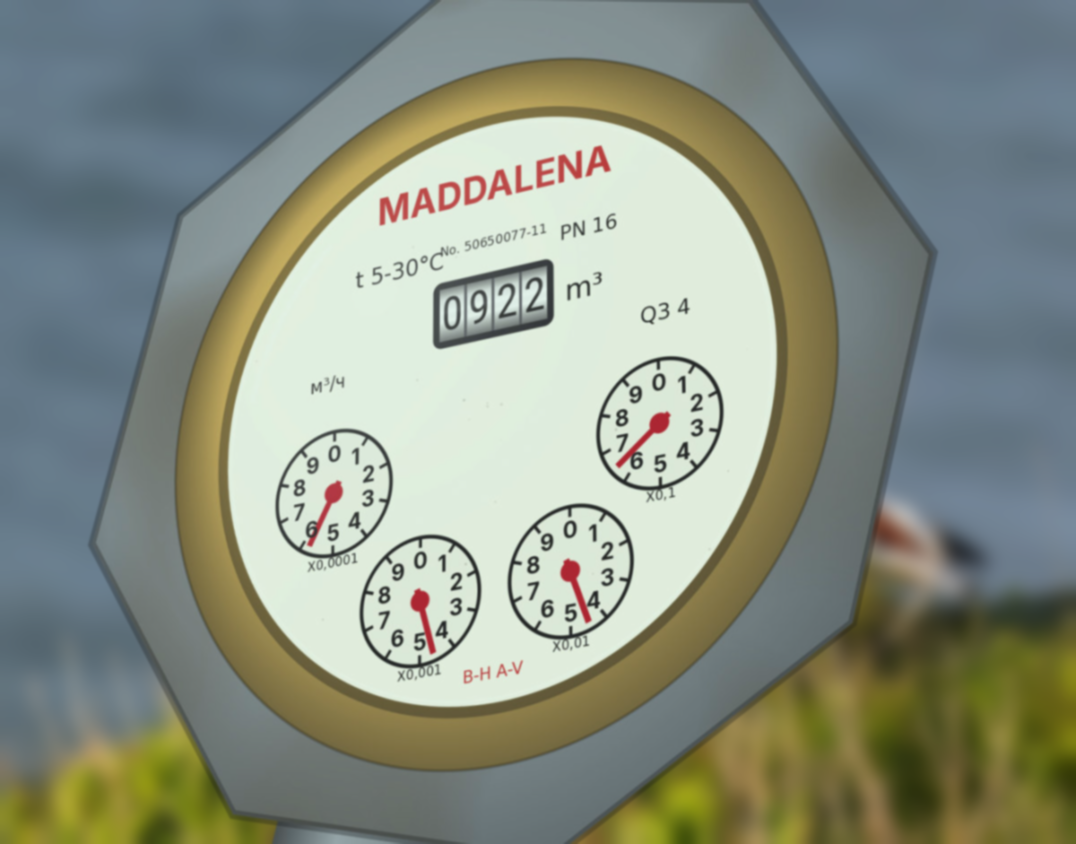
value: **922.6445** m³
